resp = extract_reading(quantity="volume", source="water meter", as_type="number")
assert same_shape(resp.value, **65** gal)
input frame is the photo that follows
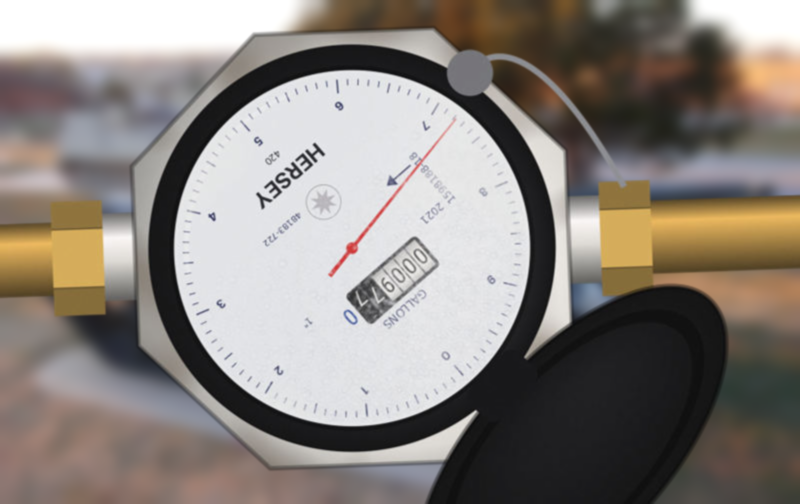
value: **9767.2** gal
